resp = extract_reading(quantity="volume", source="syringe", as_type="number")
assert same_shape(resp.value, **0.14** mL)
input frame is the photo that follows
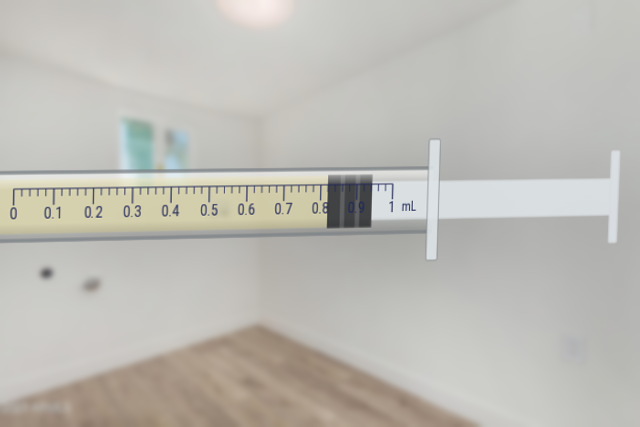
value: **0.82** mL
